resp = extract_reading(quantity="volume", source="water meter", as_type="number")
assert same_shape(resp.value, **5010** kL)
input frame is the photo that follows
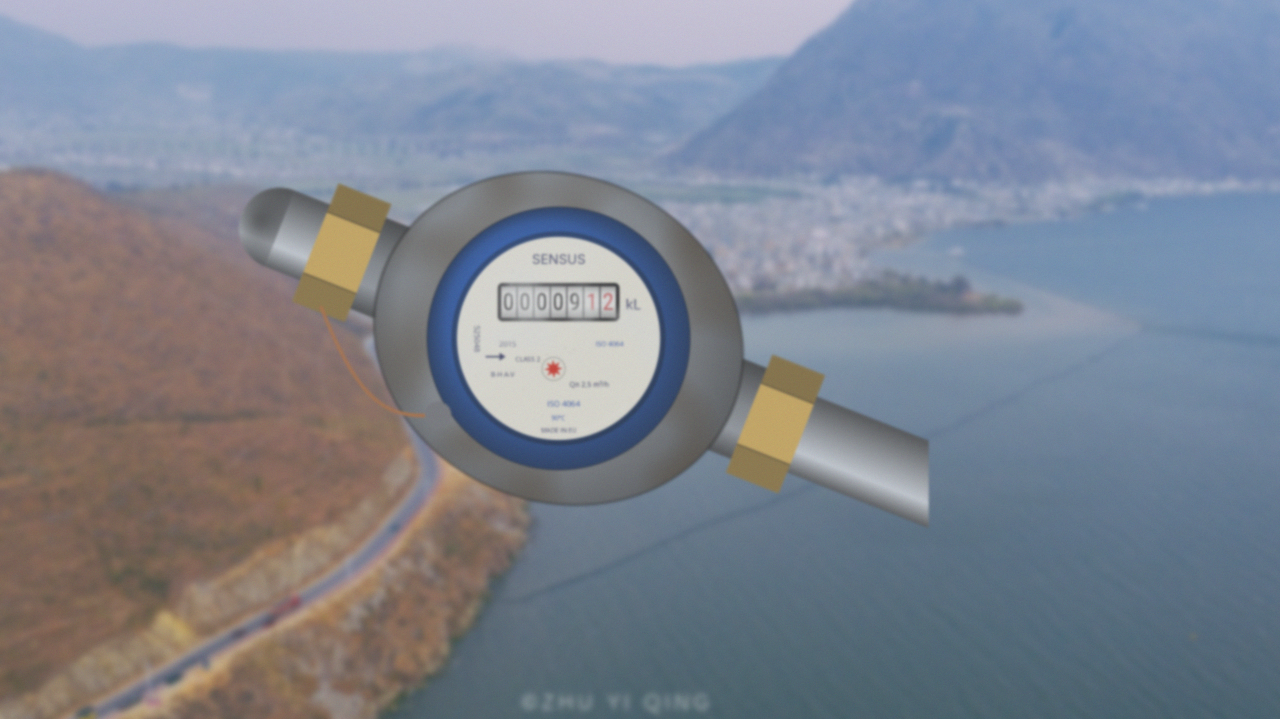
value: **9.12** kL
